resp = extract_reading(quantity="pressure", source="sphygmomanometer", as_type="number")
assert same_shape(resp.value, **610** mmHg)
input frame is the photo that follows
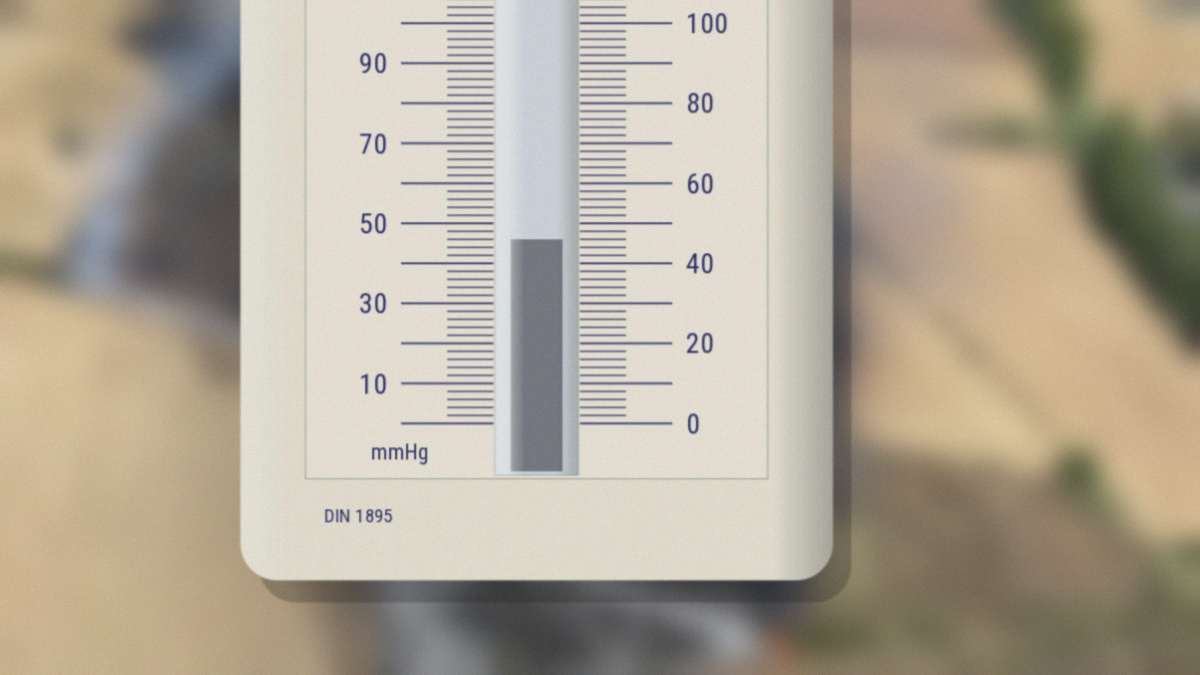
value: **46** mmHg
